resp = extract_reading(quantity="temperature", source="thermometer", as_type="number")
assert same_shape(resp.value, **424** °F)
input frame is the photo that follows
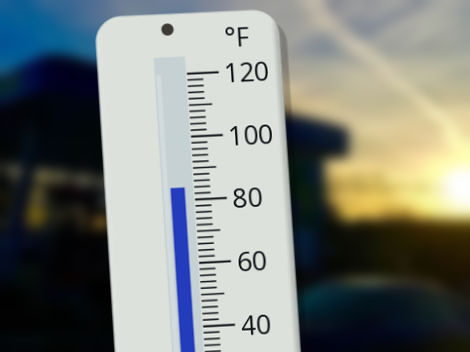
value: **84** °F
